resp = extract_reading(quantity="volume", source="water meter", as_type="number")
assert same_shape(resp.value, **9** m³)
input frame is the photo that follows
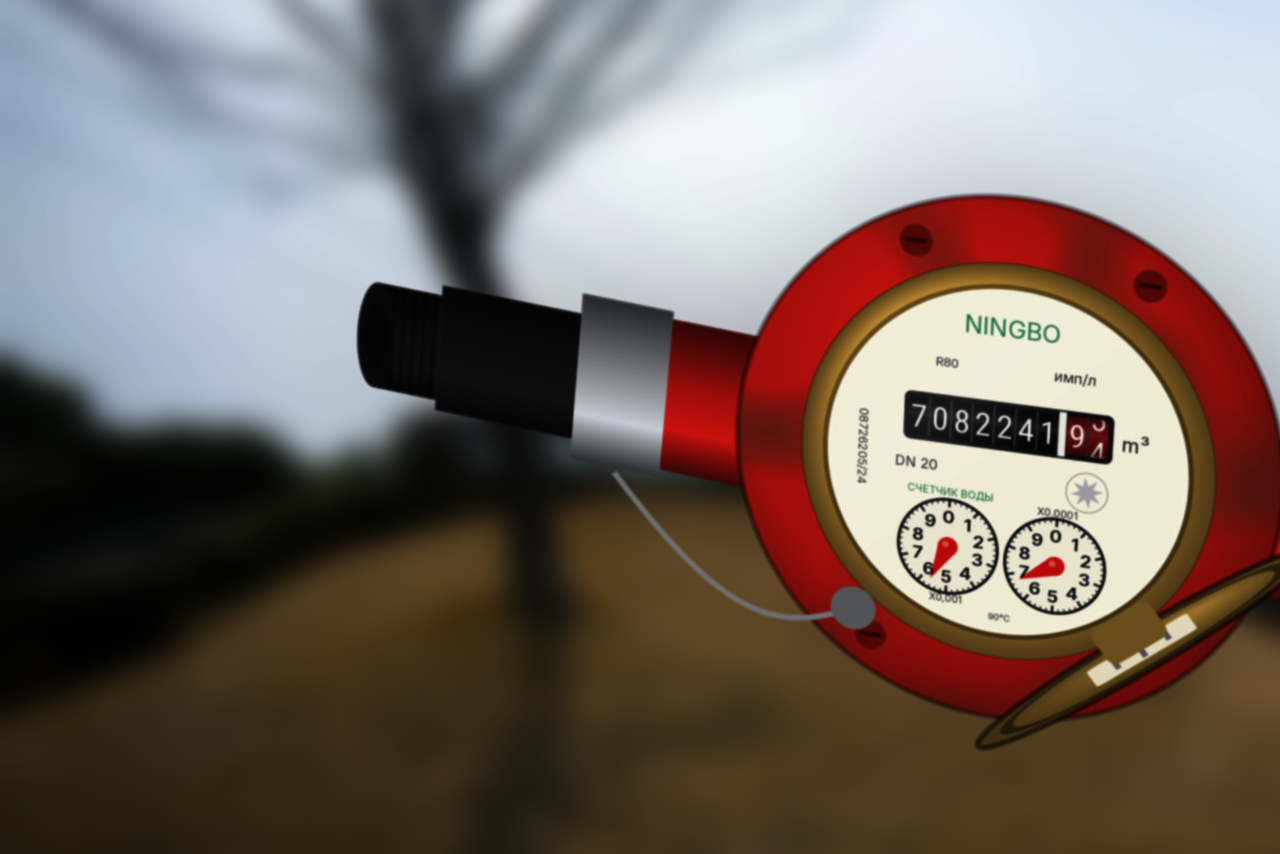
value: **7082241.9356** m³
